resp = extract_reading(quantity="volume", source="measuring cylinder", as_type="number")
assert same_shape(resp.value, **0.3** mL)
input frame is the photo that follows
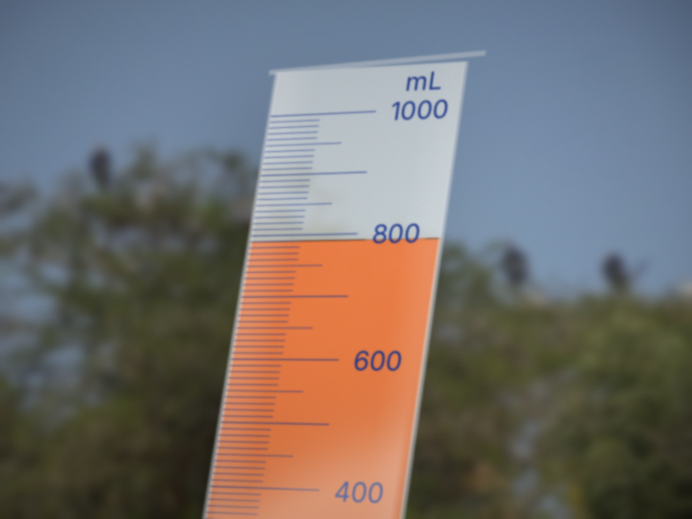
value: **790** mL
